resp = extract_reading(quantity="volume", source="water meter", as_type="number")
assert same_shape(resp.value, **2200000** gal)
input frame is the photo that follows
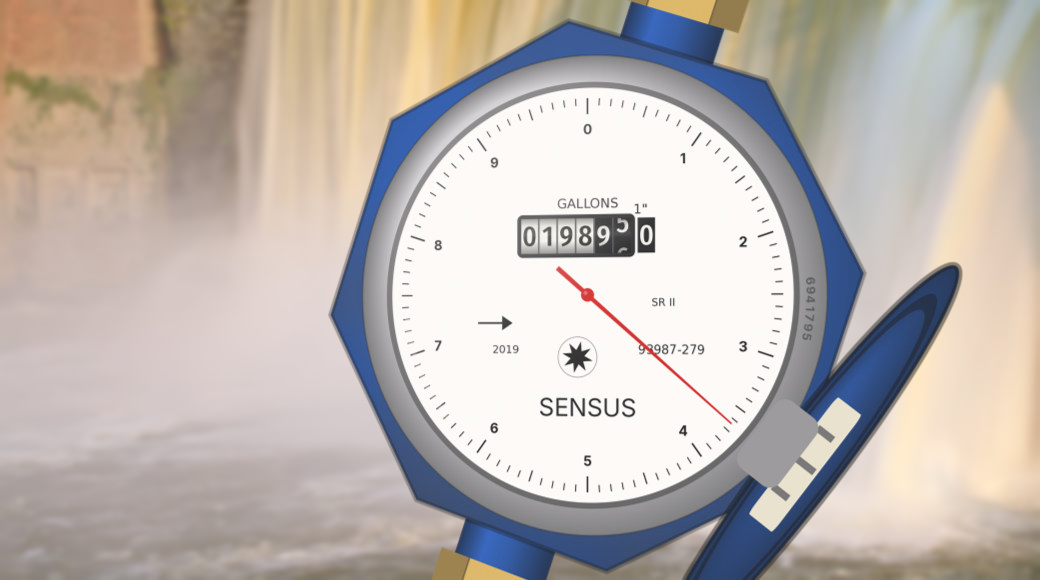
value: **198953.6** gal
